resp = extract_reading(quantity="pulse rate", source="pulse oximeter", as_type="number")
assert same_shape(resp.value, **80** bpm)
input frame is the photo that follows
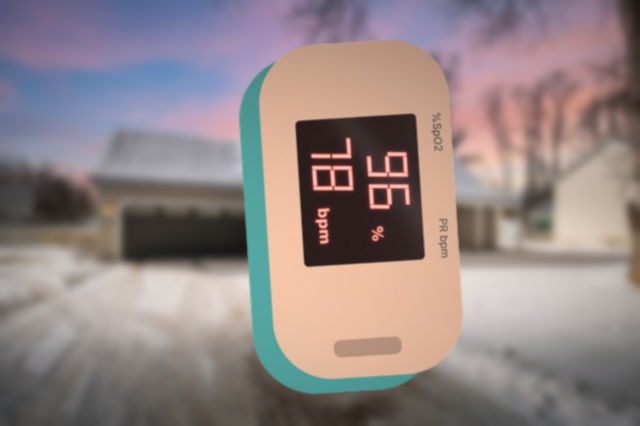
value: **78** bpm
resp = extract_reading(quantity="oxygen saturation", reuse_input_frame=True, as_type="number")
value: **96** %
